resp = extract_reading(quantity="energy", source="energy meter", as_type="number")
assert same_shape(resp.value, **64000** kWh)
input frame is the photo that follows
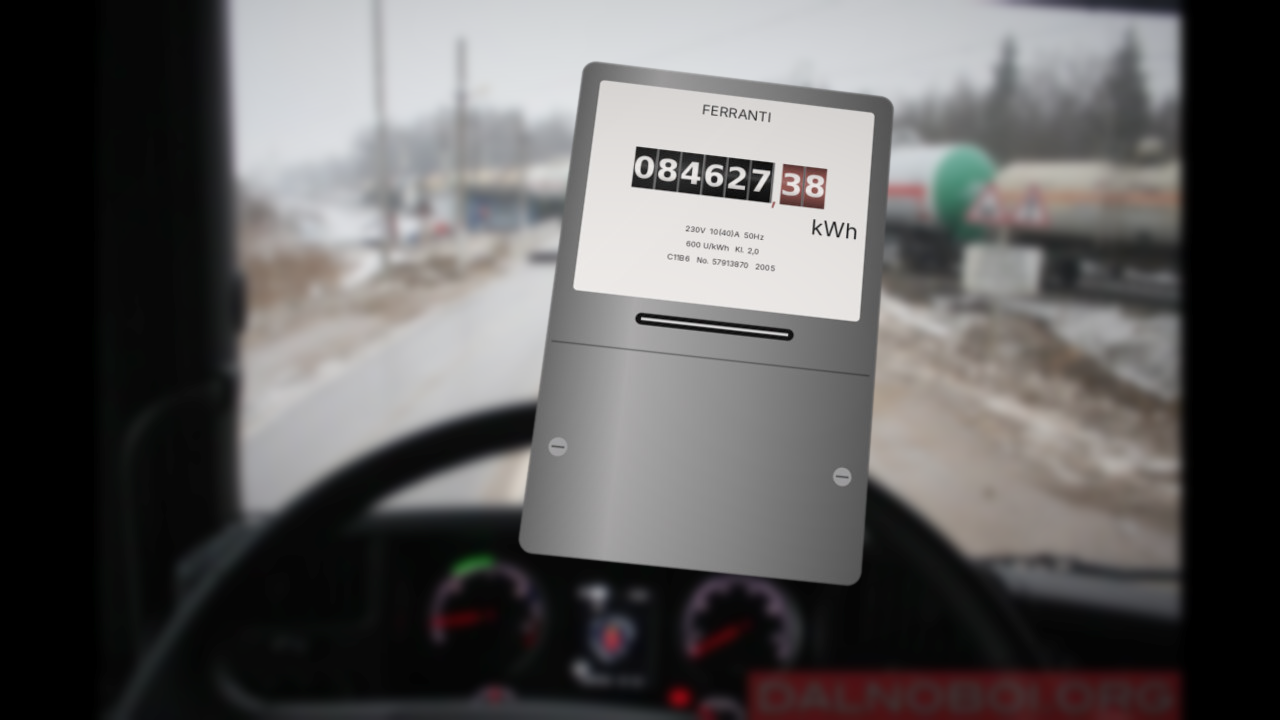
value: **84627.38** kWh
